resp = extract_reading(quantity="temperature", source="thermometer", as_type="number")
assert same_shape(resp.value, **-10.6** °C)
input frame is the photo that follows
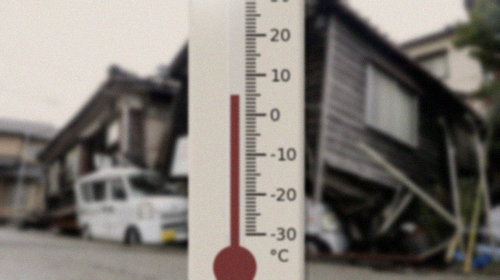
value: **5** °C
